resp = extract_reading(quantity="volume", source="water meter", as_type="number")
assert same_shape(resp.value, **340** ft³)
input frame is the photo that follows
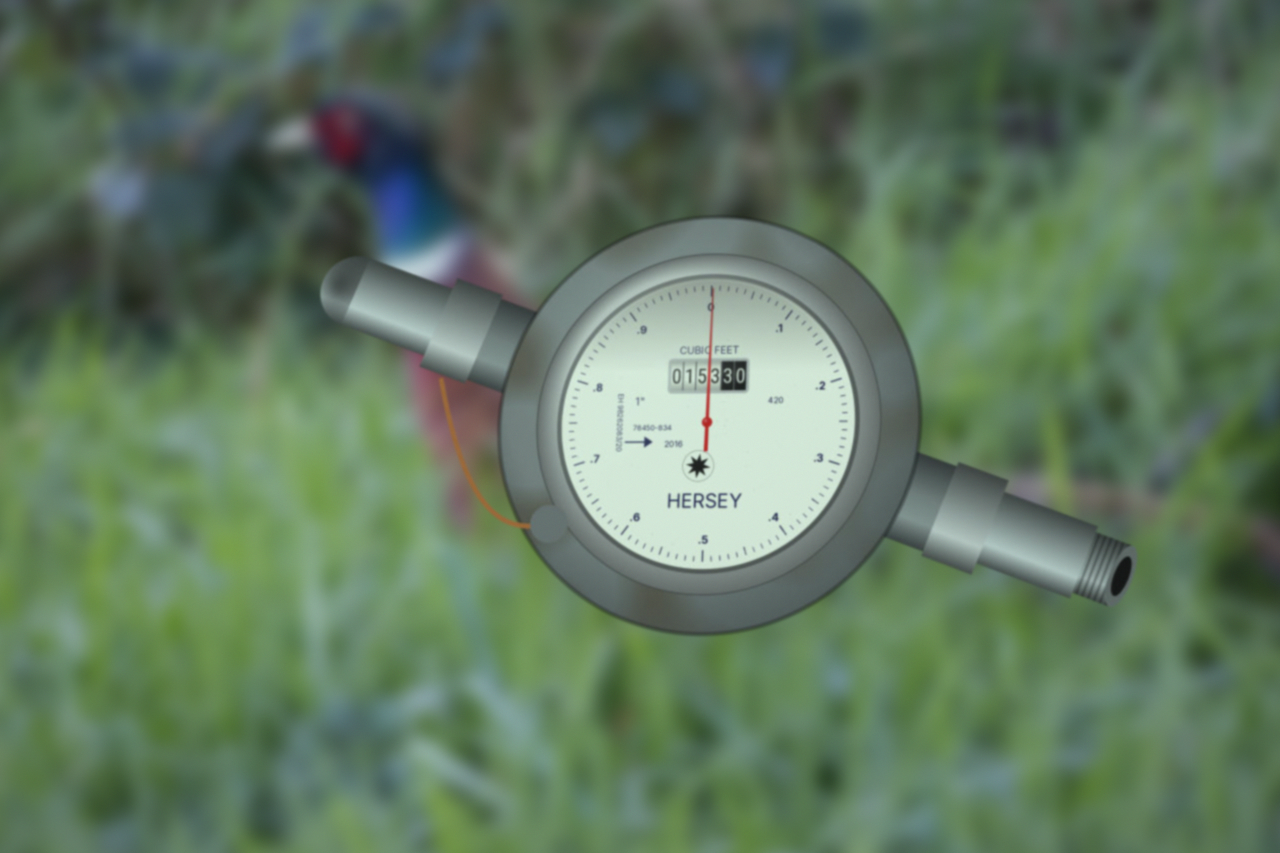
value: **15330.00** ft³
